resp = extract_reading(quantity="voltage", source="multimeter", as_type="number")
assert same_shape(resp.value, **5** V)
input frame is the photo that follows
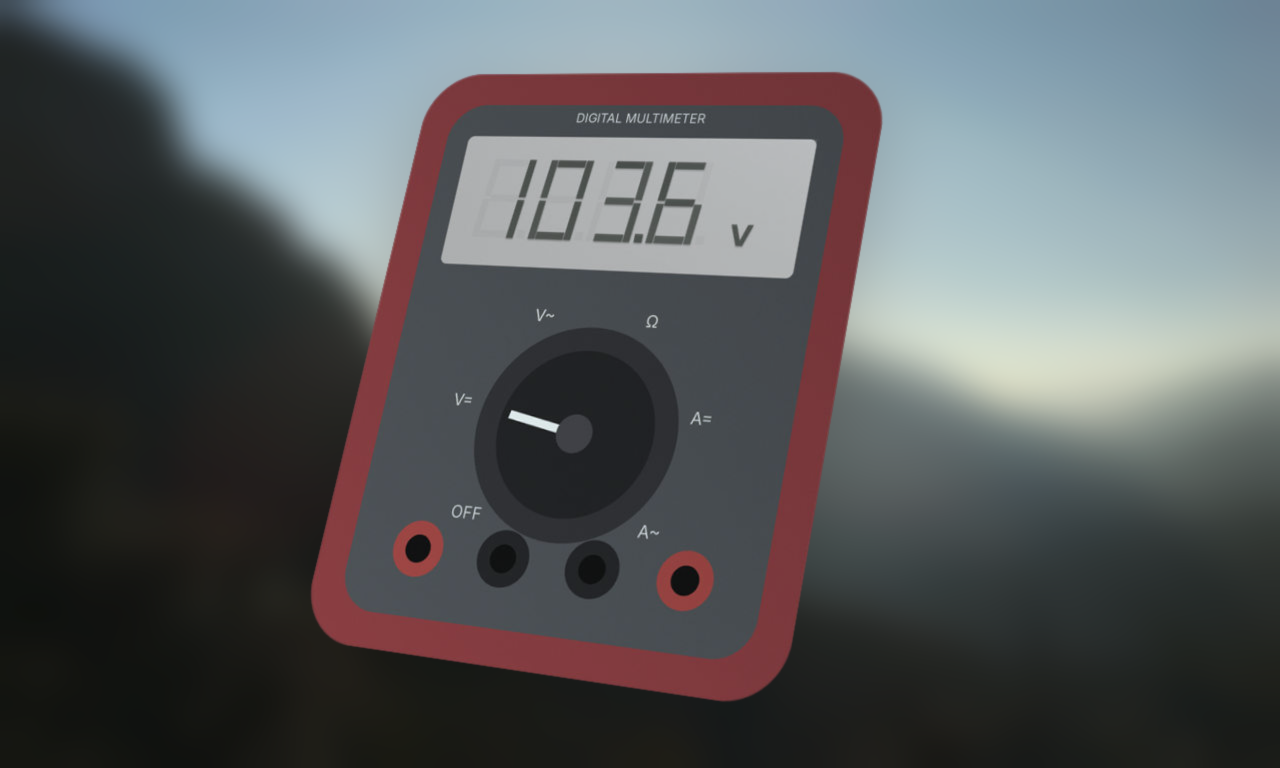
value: **103.6** V
